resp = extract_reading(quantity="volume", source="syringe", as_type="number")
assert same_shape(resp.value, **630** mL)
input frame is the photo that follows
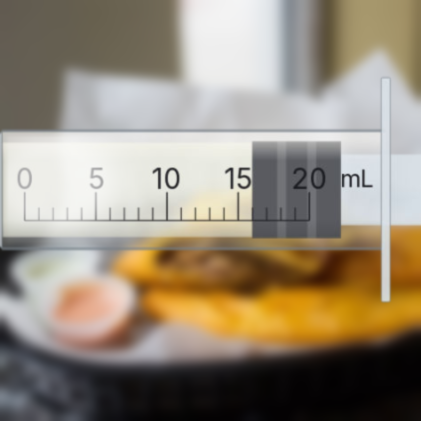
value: **16** mL
